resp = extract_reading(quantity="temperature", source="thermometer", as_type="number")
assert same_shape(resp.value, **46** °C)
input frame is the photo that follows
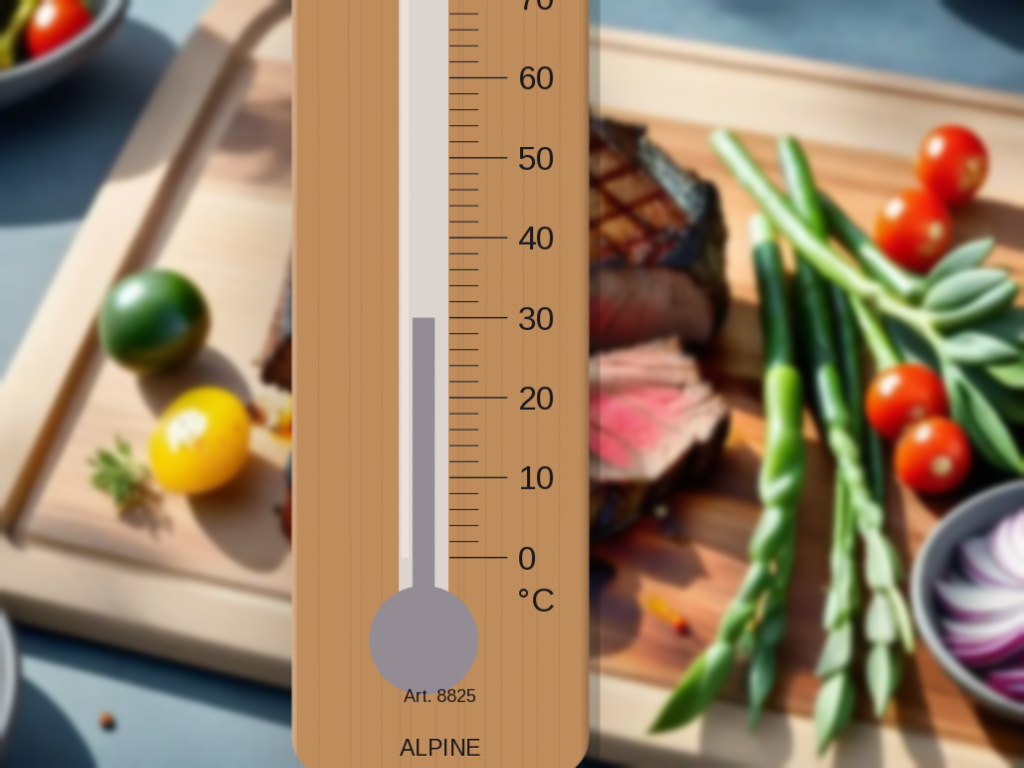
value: **30** °C
